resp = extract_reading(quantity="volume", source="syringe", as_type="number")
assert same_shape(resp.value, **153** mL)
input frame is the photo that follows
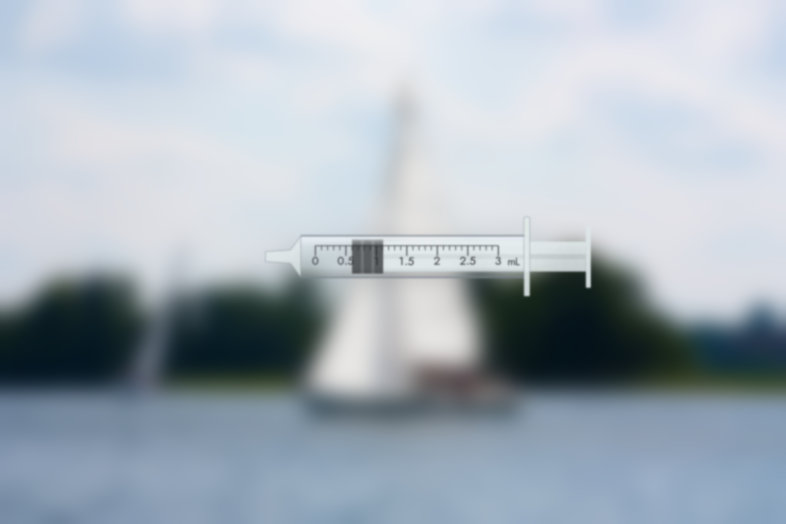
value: **0.6** mL
